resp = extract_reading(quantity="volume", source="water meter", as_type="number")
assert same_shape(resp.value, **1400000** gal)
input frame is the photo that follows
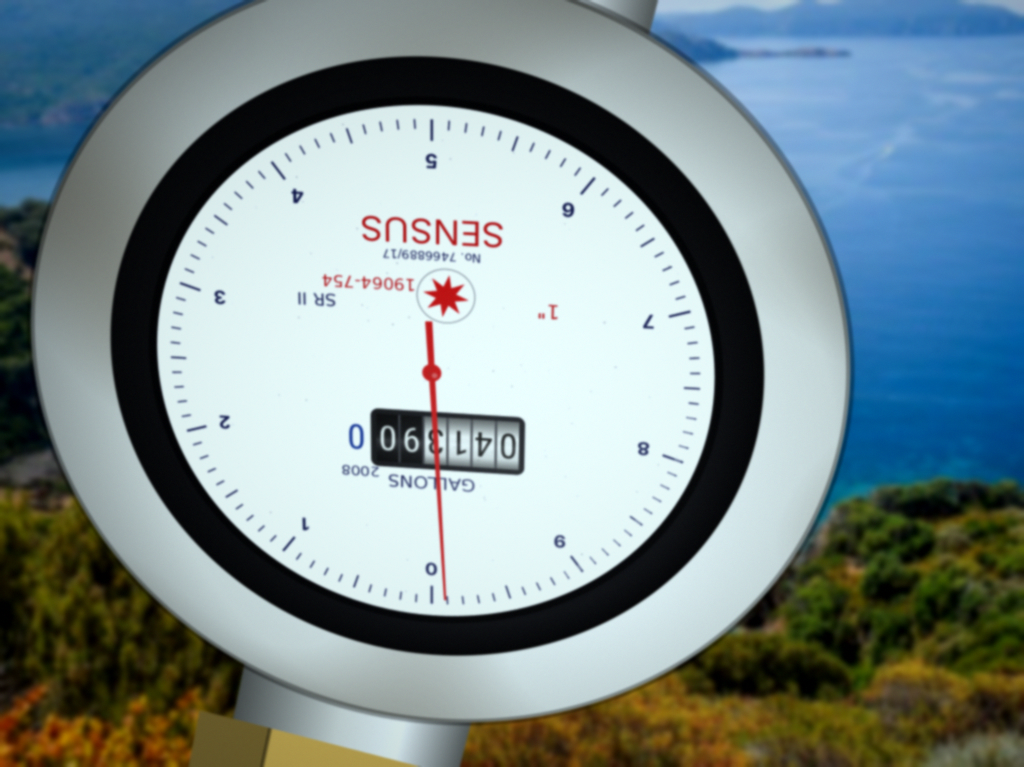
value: **413899.9** gal
